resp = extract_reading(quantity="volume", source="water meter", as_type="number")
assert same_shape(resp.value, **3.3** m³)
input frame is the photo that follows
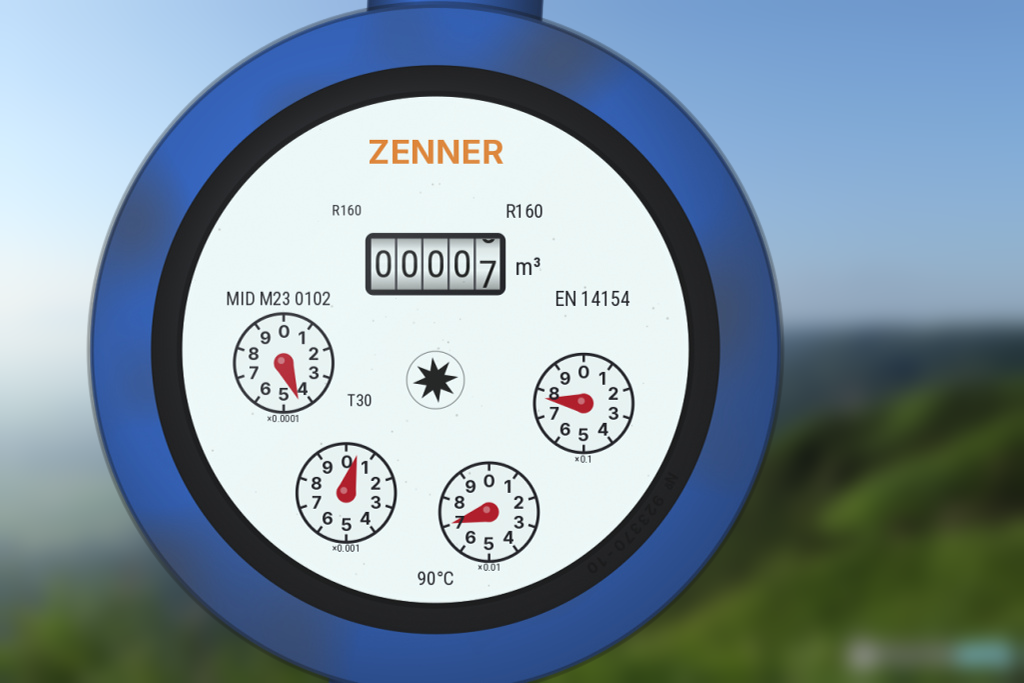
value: **6.7704** m³
